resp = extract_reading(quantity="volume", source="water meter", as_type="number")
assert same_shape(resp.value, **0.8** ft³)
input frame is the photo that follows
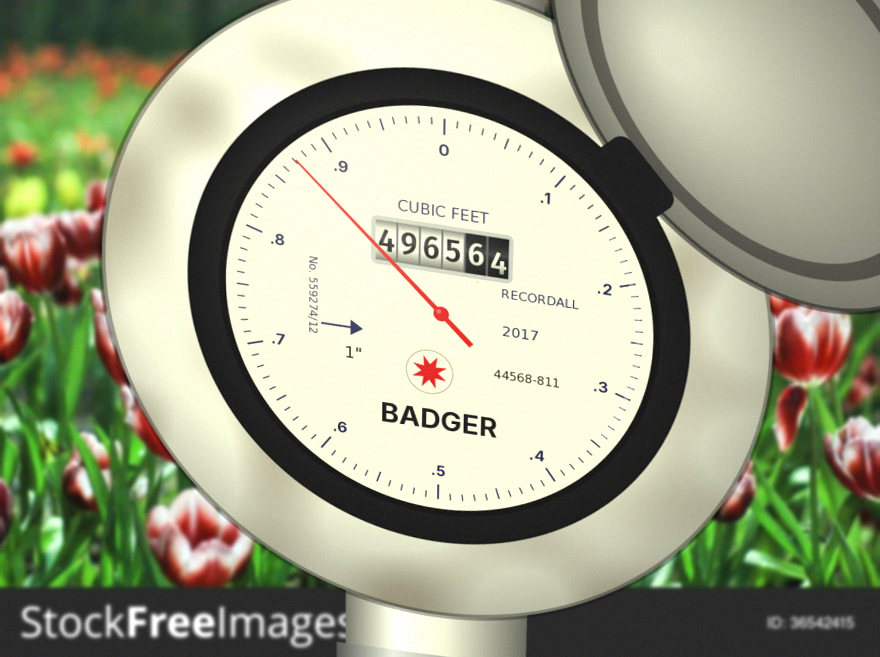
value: **496563.87** ft³
